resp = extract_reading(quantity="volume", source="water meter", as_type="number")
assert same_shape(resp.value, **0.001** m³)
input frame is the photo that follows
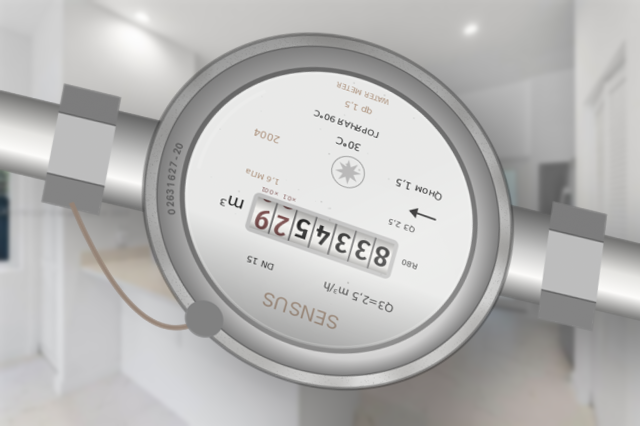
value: **83345.29** m³
